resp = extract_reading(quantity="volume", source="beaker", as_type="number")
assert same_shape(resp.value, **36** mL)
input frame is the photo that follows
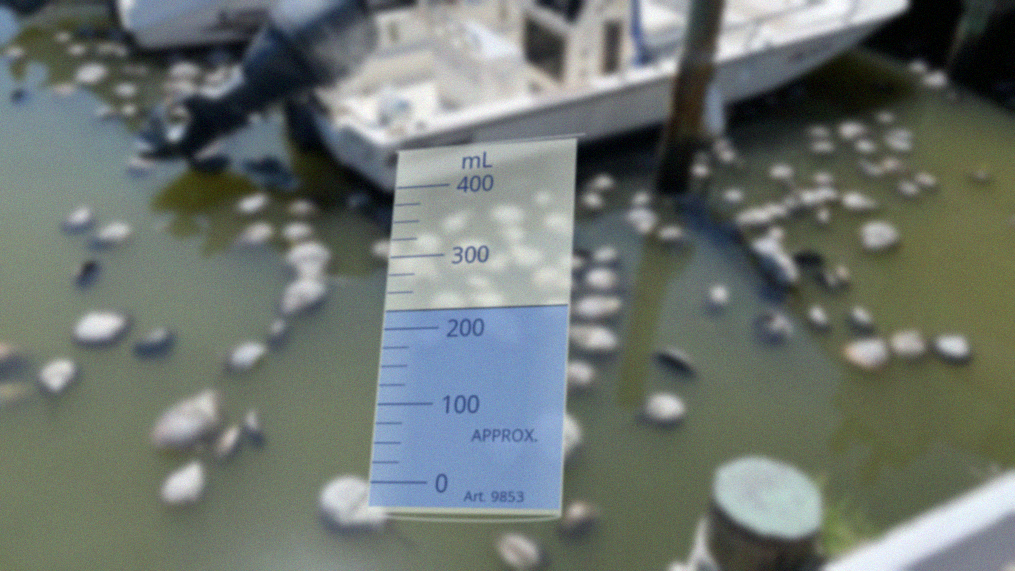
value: **225** mL
